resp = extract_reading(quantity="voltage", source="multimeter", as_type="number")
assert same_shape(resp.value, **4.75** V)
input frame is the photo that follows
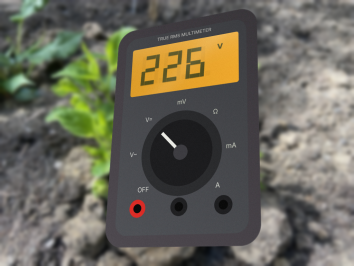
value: **226** V
